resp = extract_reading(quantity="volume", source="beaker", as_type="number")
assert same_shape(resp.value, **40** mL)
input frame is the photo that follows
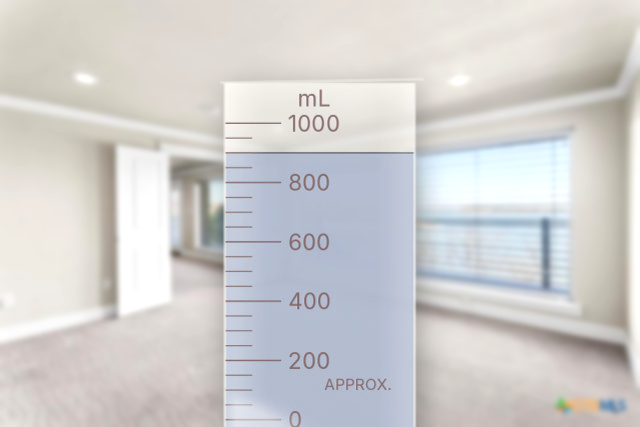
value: **900** mL
